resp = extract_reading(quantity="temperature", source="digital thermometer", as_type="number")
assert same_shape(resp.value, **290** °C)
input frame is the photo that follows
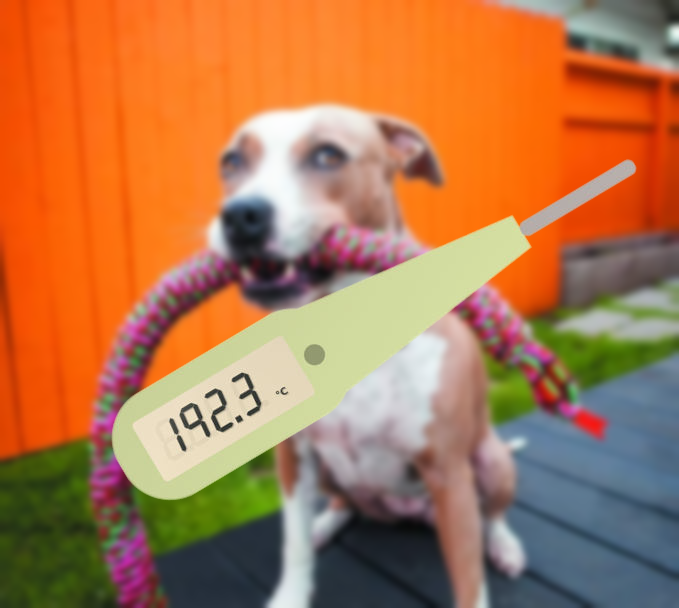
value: **192.3** °C
